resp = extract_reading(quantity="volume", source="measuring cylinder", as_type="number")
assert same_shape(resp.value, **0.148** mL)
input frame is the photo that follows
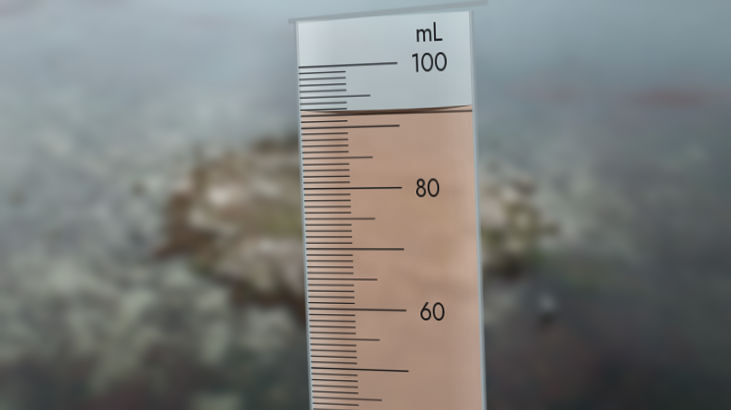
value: **92** mL
